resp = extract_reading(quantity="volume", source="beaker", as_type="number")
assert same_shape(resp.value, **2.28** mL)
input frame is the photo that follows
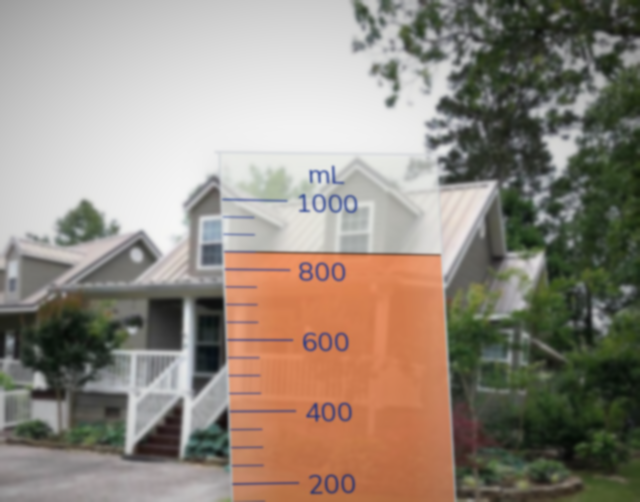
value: **850** mL
